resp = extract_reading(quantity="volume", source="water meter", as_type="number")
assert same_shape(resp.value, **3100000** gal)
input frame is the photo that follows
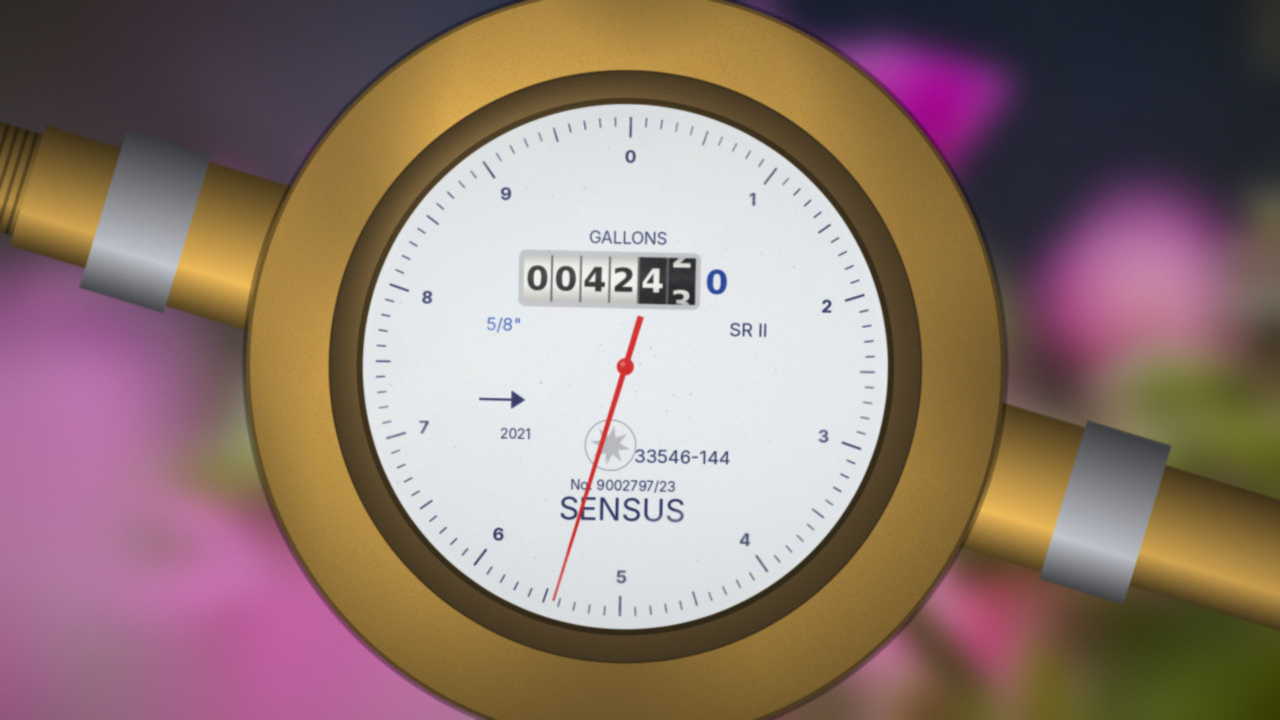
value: **42425.4** gal
